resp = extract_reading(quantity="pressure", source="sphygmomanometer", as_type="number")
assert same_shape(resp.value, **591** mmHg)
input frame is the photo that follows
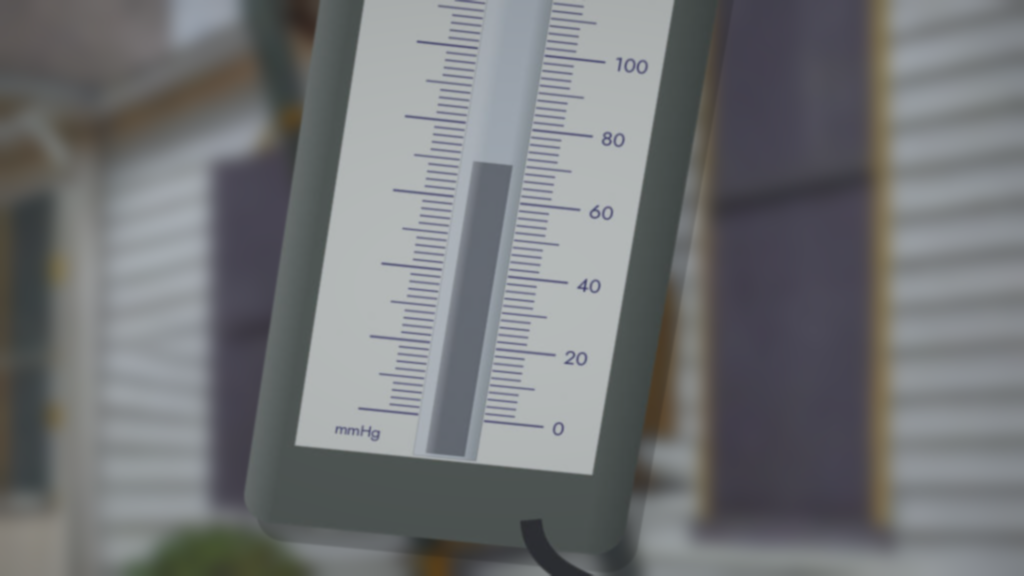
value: **70** mmHg
